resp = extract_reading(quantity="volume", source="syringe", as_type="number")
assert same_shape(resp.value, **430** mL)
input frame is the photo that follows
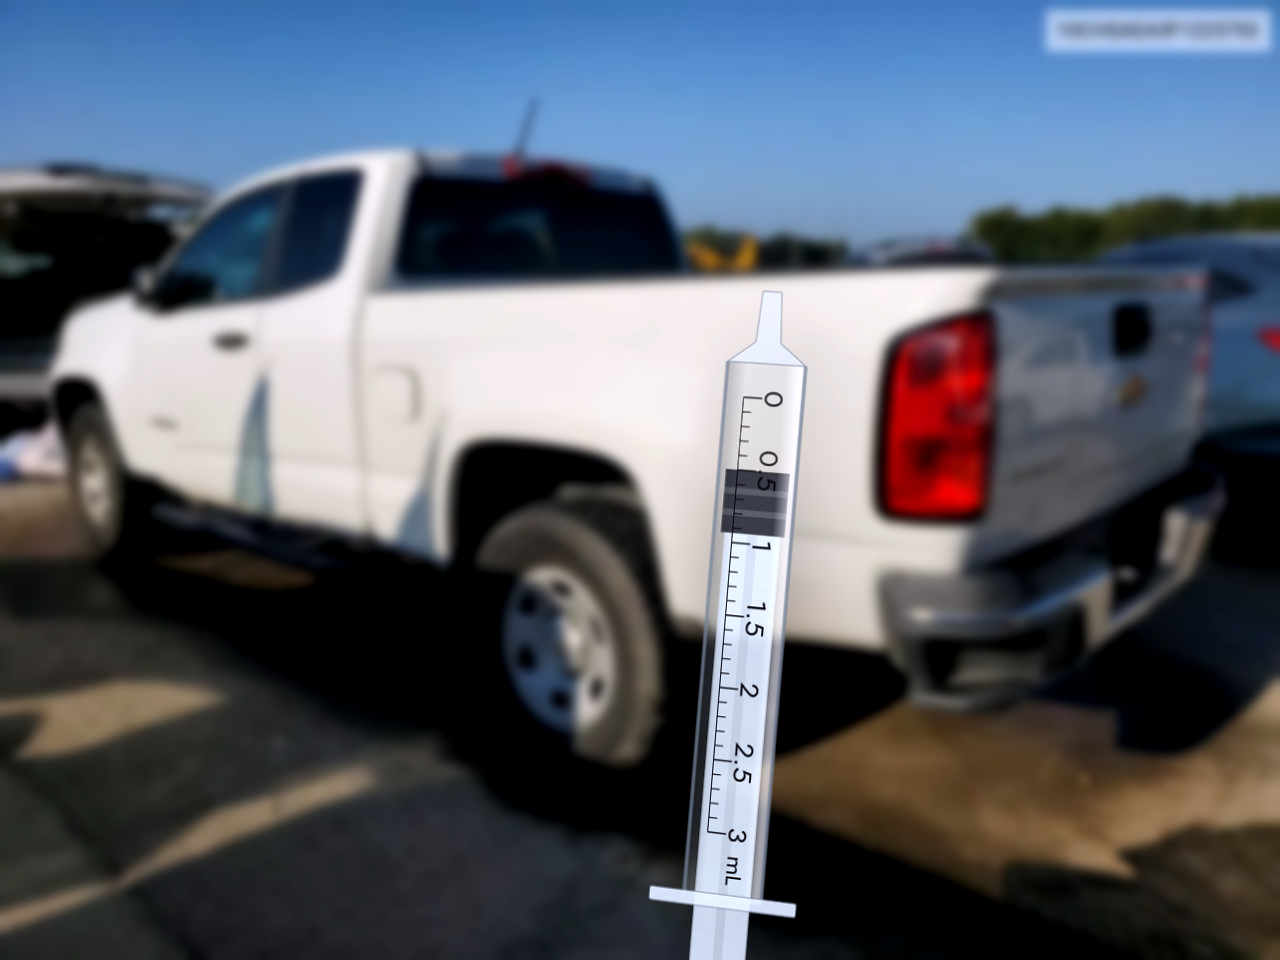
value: **0.5** mL
